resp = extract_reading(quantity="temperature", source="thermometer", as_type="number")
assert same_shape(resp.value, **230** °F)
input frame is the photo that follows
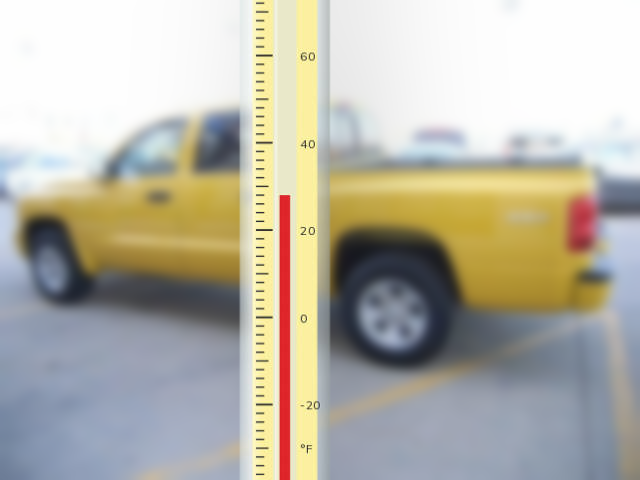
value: **28** °F
